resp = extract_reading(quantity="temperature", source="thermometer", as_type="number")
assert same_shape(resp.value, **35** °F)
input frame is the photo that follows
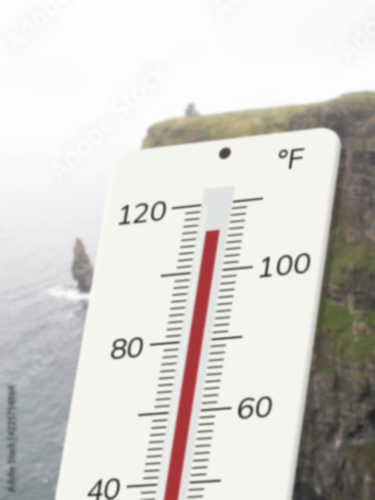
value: **112** °F
